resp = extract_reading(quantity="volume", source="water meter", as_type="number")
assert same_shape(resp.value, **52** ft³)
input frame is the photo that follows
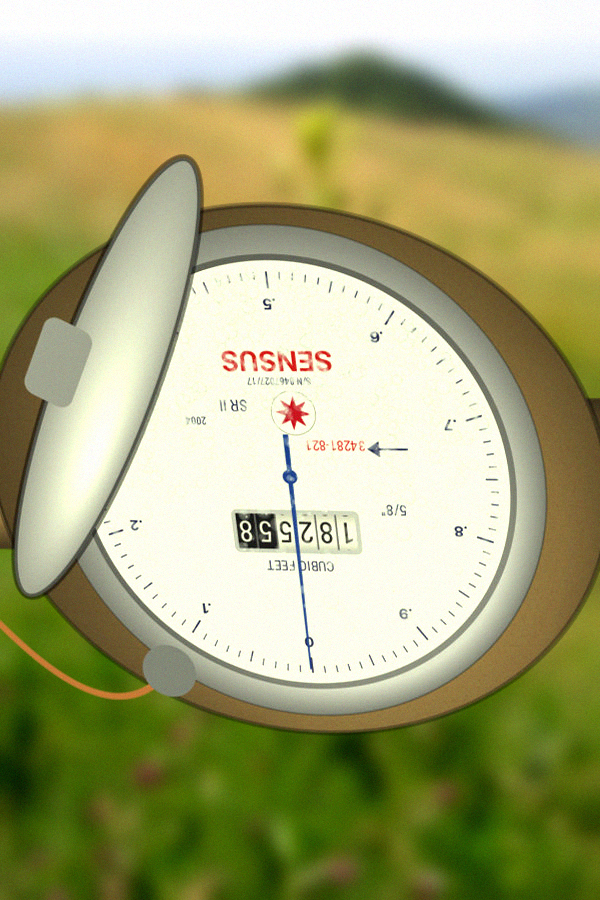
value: **182558.00** ft³
